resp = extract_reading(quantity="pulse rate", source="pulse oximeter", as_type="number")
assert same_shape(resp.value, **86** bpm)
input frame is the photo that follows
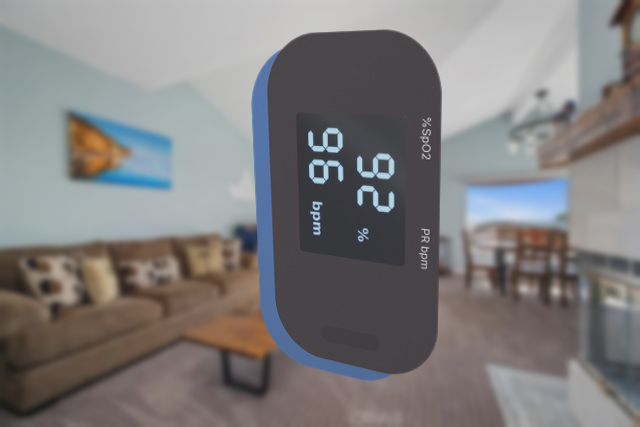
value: **96** bpm
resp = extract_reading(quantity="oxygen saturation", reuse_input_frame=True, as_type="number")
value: **92** %
